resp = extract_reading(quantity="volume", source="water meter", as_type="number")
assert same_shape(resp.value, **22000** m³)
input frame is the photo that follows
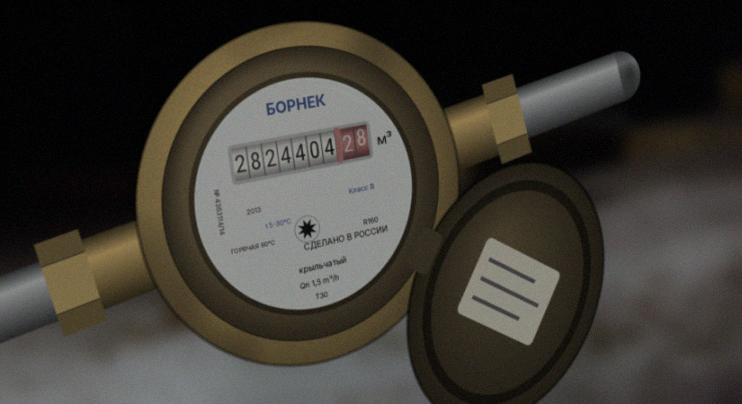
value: **2824404.28** m³
